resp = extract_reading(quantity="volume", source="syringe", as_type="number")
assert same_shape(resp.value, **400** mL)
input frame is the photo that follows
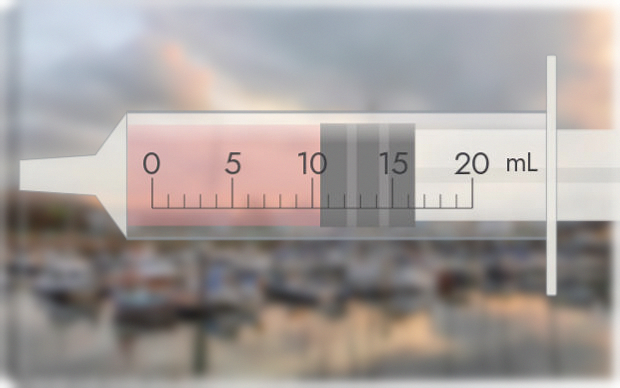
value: **10.5** mL
